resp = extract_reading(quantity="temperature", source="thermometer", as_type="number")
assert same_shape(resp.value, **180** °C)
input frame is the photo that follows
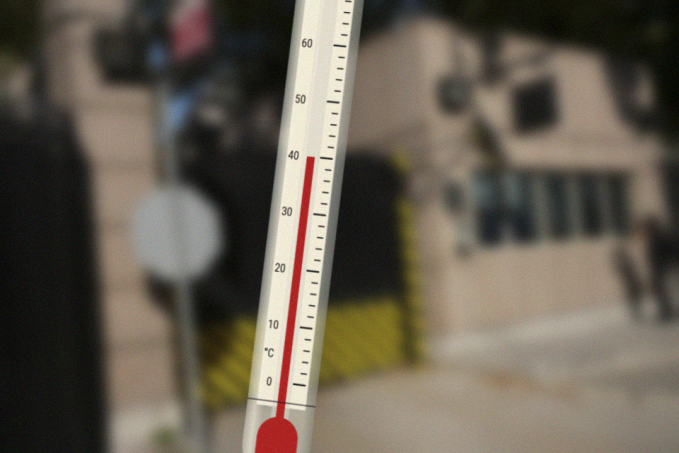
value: **40** °C
